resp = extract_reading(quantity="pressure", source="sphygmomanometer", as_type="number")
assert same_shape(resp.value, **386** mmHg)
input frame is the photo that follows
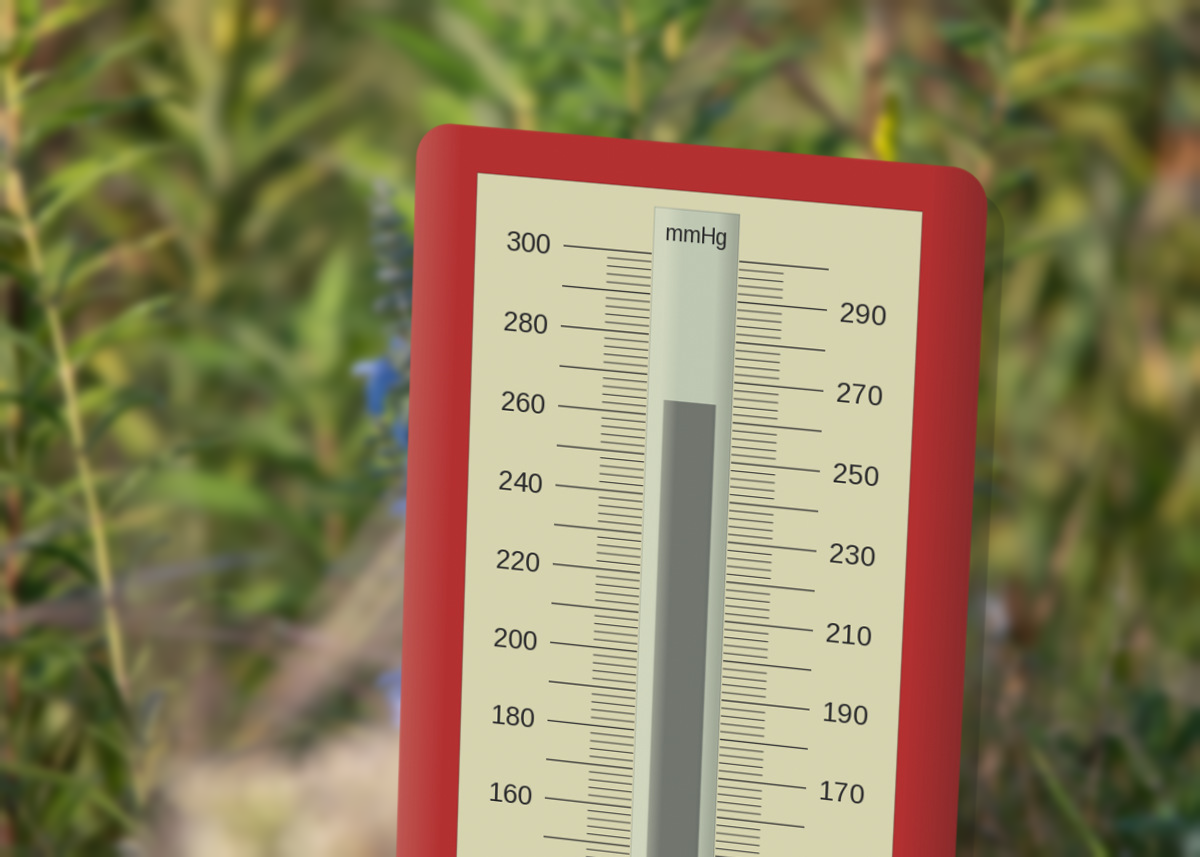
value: **264** mmHg
